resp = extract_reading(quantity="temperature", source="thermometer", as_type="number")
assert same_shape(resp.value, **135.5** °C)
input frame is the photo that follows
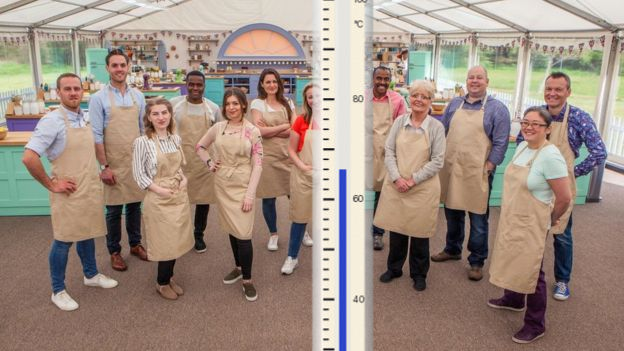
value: **66** °C
